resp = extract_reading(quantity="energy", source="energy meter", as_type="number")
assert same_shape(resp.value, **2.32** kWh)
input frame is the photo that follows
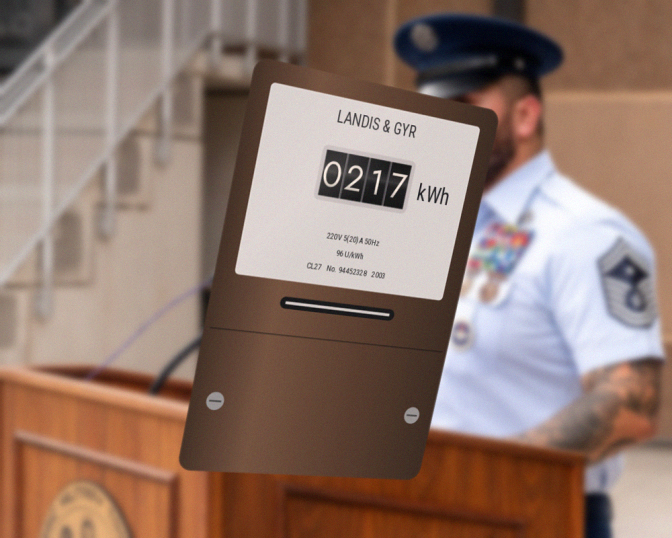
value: **217** kWh
